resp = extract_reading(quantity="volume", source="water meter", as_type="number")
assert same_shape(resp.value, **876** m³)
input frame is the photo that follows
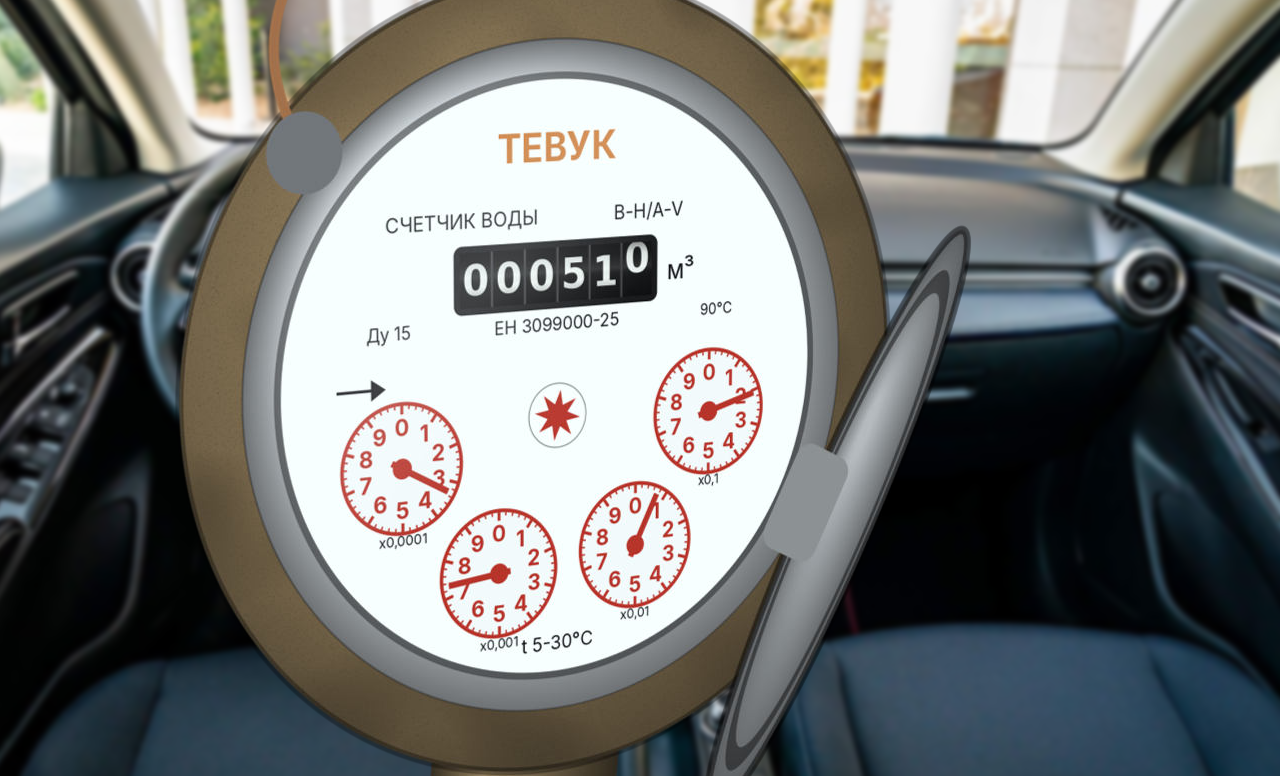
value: **510.2073** m³
